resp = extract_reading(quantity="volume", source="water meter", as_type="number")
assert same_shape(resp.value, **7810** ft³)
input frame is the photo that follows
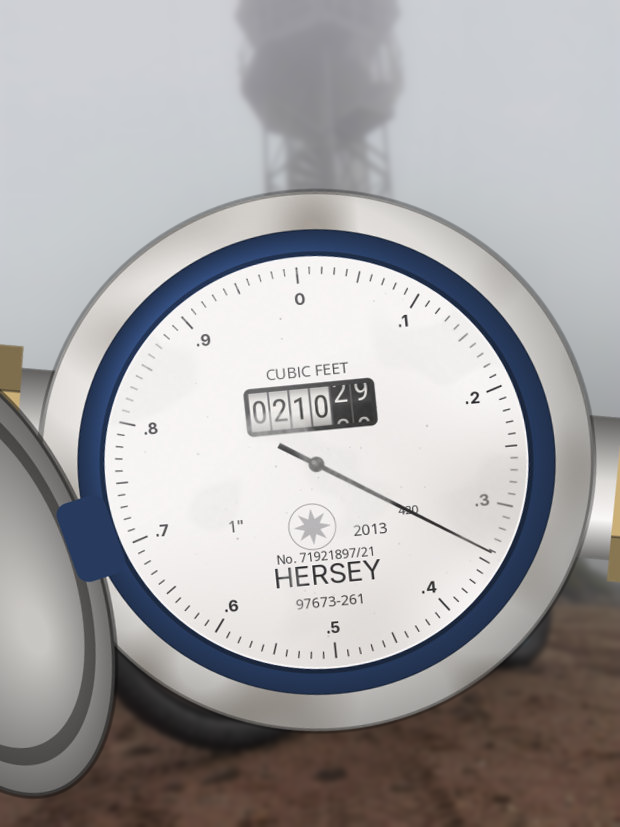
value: **21029.34** ft³
